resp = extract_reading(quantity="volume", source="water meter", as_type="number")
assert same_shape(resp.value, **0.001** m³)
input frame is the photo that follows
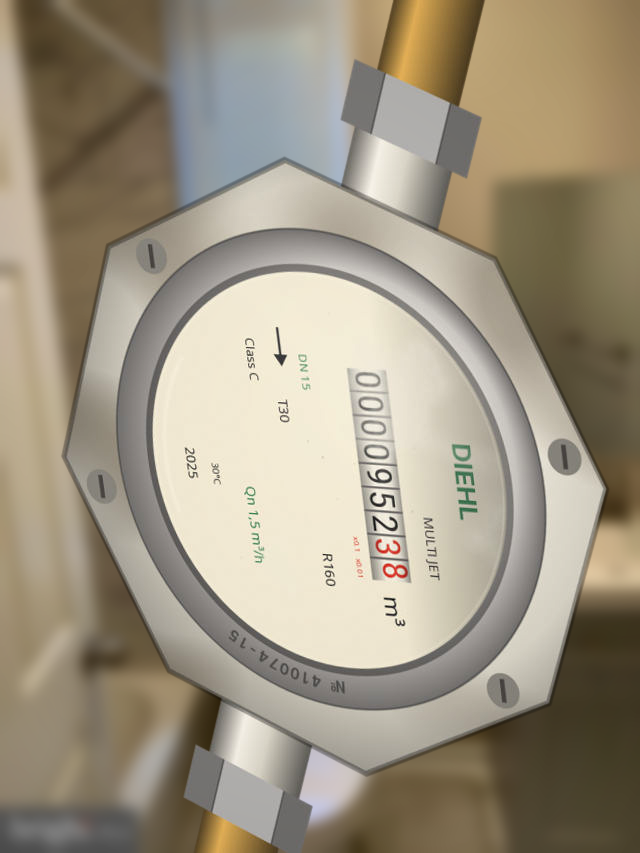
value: **952.38** m³
